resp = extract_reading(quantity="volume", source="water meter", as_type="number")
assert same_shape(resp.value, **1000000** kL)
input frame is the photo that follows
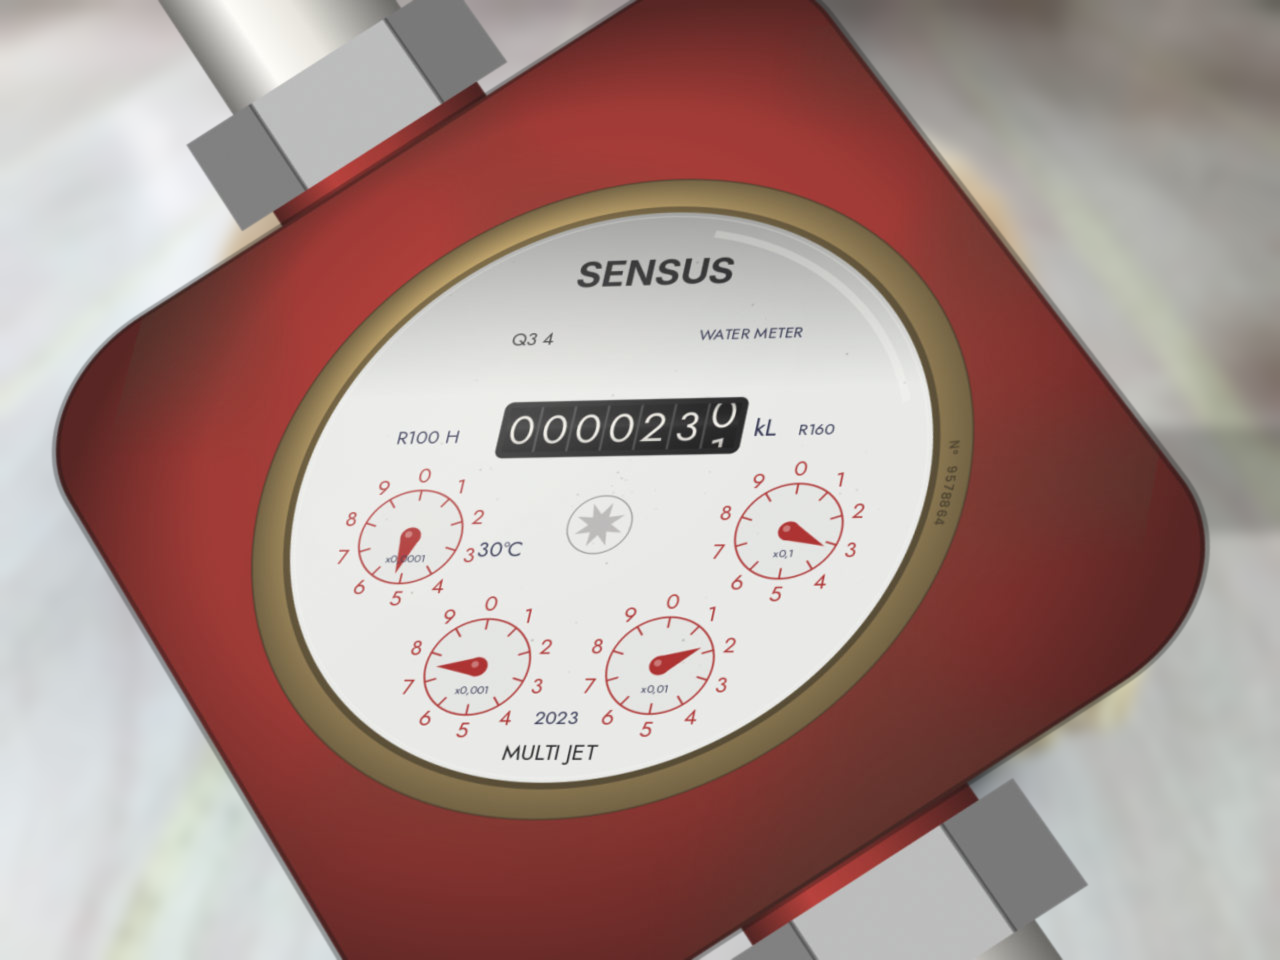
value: **230.3175** kL
